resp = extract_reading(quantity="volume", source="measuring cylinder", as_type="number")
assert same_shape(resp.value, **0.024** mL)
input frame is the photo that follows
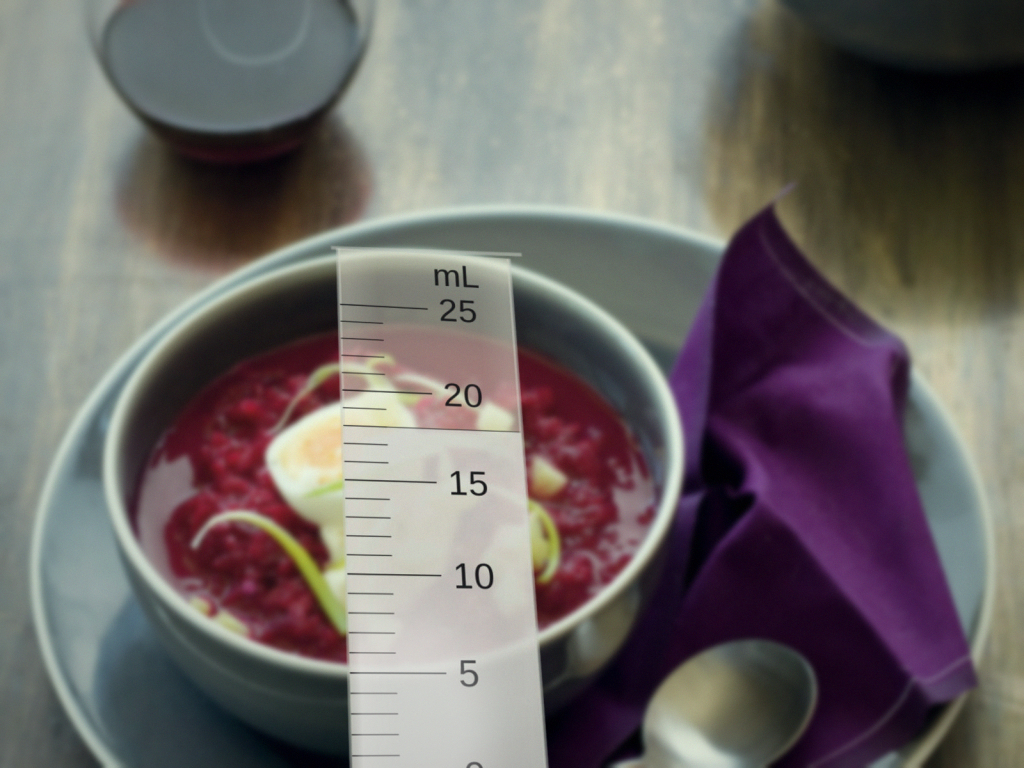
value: **18** mL
